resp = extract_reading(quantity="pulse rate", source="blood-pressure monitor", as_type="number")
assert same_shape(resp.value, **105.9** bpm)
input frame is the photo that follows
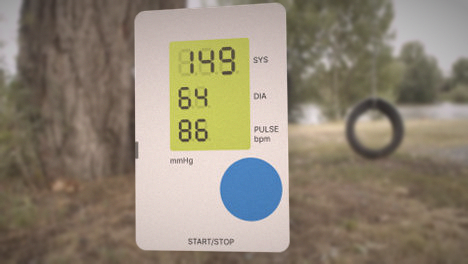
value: **86** bpm
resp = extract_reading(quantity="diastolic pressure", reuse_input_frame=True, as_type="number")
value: **64** mmHg
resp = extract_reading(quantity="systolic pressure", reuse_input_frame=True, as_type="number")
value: **149** mmHg
